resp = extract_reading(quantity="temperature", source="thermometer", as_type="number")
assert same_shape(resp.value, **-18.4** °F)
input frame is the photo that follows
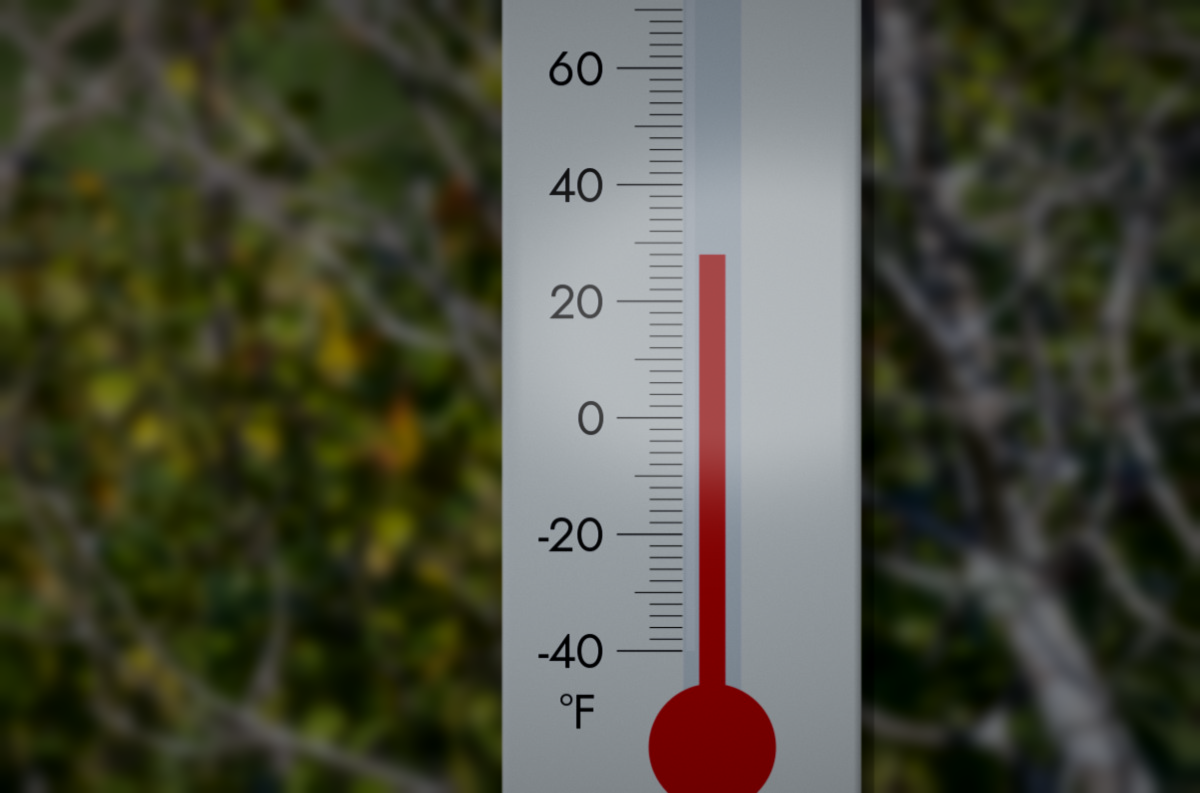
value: **28** °F
